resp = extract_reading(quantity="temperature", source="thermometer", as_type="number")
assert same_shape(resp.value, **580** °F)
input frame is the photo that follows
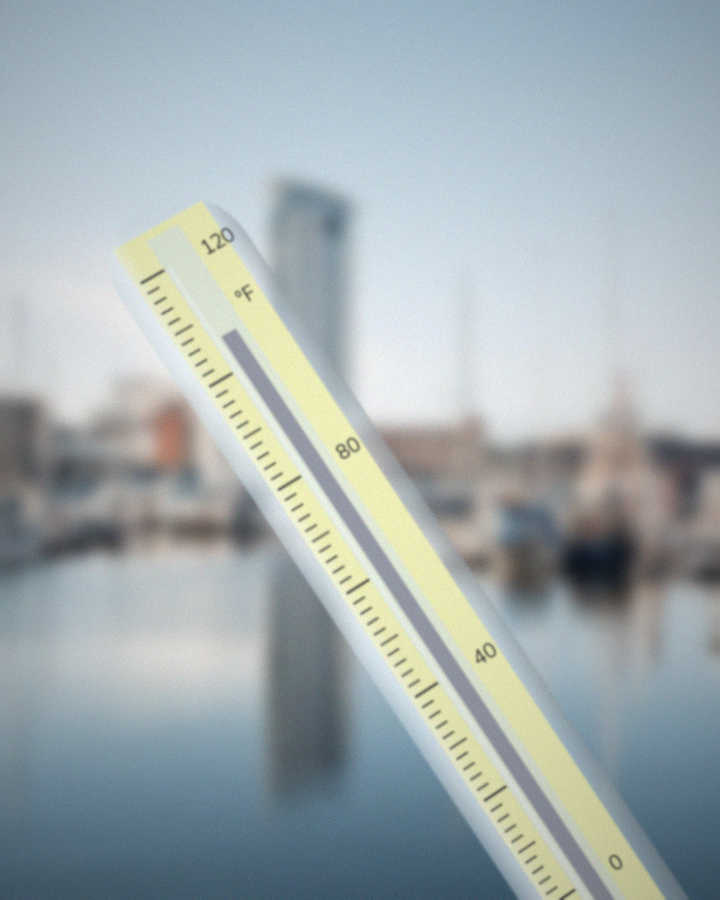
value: **106** °F
